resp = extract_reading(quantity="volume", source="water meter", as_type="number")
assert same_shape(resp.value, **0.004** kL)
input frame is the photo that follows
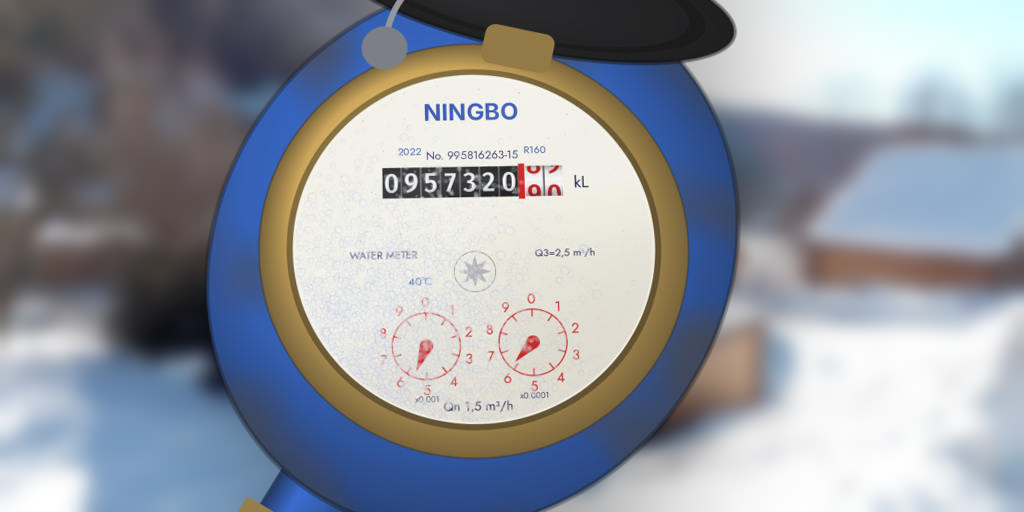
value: **957320.8956** kL
